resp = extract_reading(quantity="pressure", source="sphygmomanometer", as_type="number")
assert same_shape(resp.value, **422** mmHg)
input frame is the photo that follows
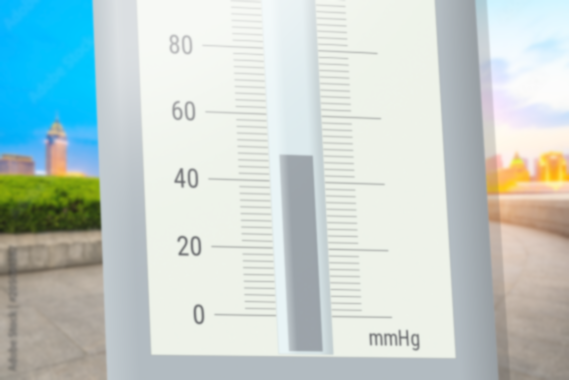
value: **48** mmHg
